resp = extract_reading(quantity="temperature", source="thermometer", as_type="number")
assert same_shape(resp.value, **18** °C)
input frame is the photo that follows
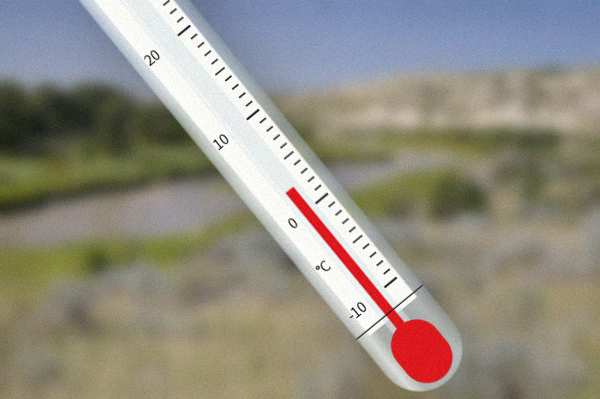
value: **2.5** °C
